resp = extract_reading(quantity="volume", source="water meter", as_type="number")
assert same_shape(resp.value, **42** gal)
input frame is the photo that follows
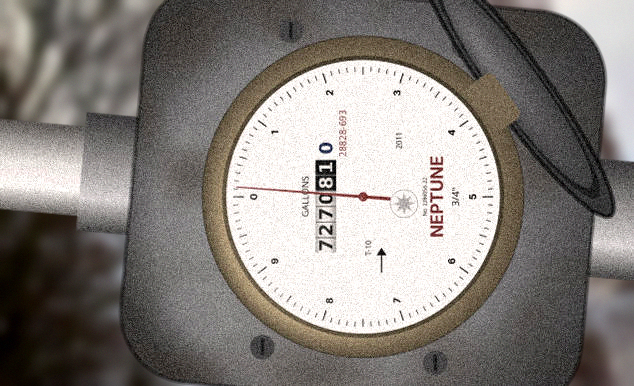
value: **7270810.1** gal
